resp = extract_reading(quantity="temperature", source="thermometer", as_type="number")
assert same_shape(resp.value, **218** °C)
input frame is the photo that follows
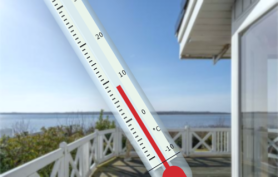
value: **8** °C
